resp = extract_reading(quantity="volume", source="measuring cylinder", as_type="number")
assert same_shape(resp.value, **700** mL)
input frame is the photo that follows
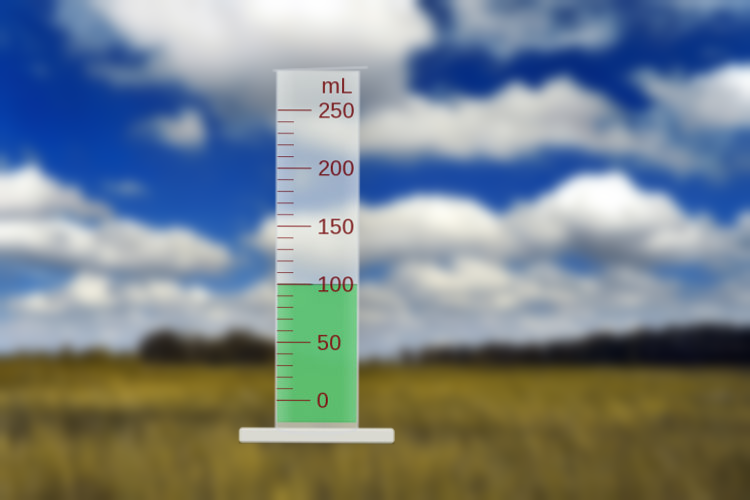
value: **100** mL
